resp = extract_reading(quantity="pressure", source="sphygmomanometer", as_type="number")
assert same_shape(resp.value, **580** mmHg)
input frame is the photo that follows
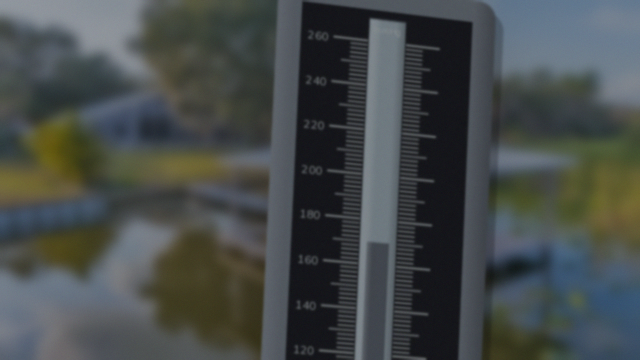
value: **170** mmHg
